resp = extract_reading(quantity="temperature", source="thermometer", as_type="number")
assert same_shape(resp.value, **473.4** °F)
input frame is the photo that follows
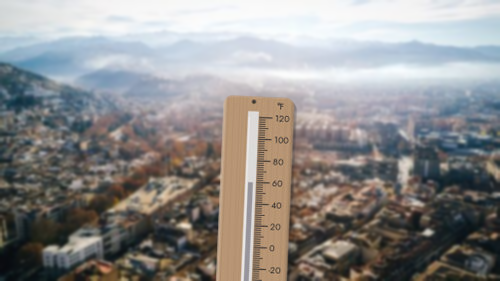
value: **60** °F
